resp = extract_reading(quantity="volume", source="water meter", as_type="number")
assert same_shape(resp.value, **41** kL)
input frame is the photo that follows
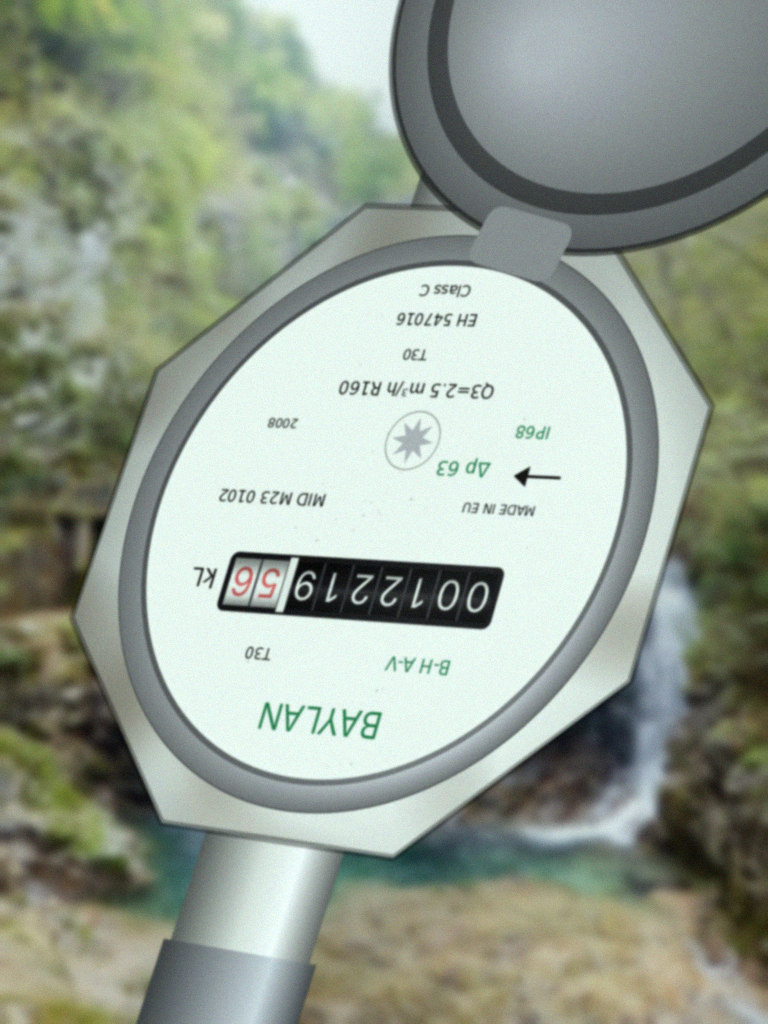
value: **12219.56** kL
